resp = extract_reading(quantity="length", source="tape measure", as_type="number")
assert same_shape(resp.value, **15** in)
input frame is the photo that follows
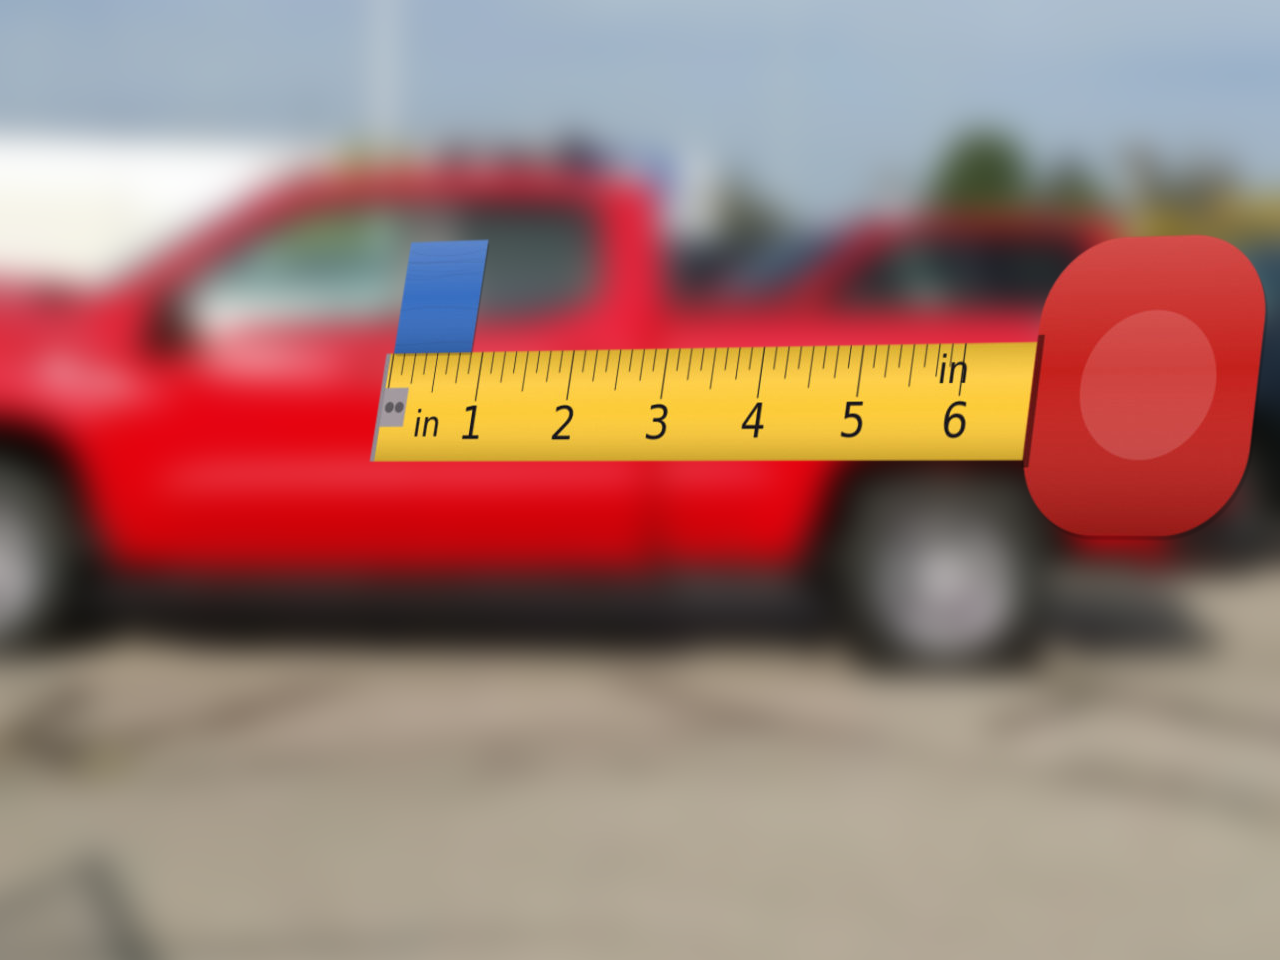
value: **0.875** in
